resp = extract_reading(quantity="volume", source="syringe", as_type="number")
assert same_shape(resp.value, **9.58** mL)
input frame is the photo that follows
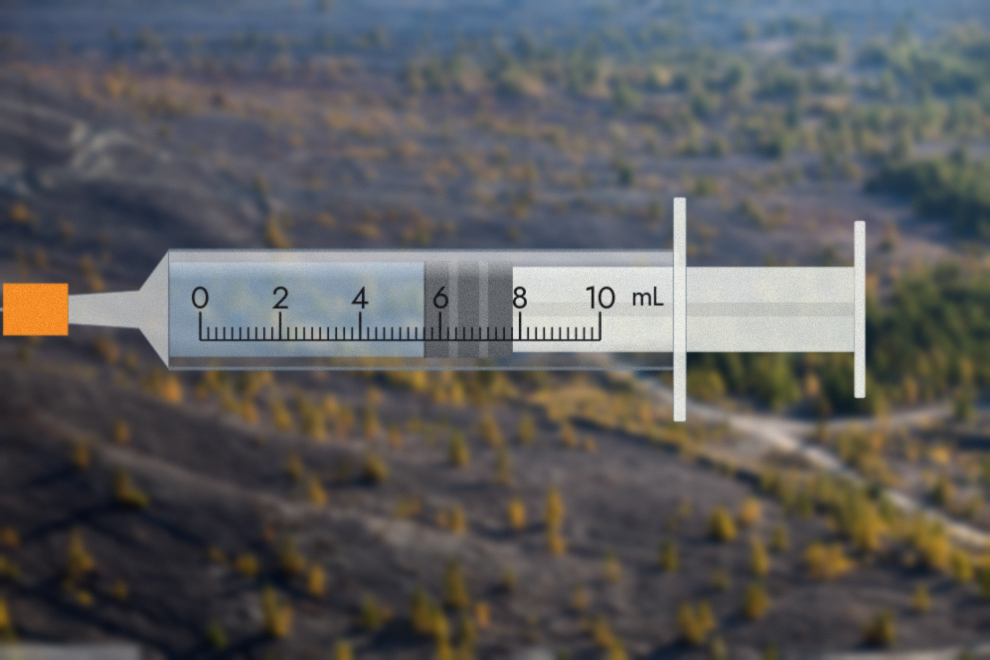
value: **5.6** mL
